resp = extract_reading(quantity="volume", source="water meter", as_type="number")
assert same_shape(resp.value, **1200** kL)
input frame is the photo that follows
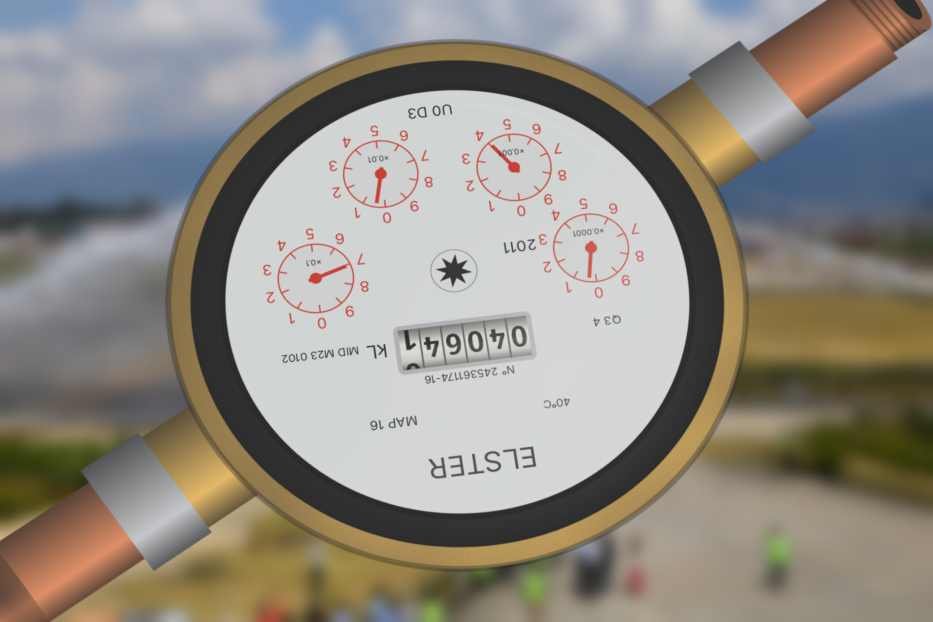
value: **40640.7040** kL
